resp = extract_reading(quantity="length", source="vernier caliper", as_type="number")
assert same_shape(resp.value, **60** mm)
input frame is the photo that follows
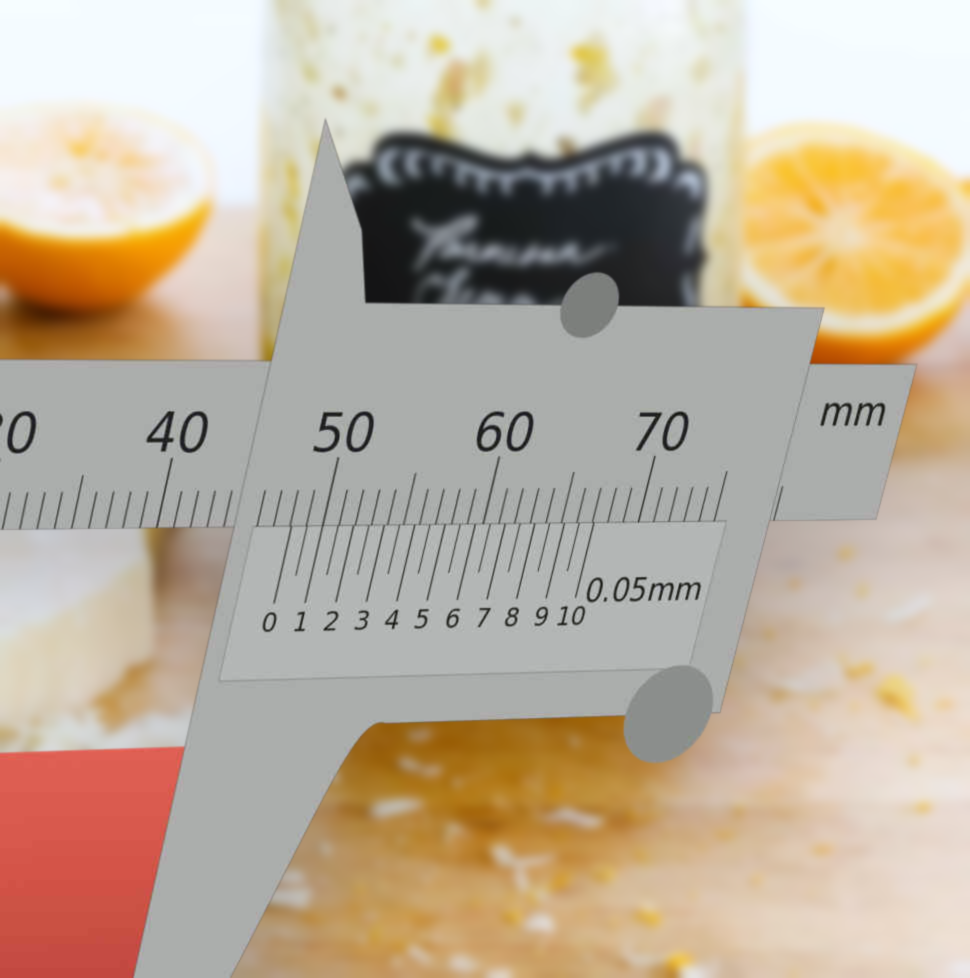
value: **48.1** mm
